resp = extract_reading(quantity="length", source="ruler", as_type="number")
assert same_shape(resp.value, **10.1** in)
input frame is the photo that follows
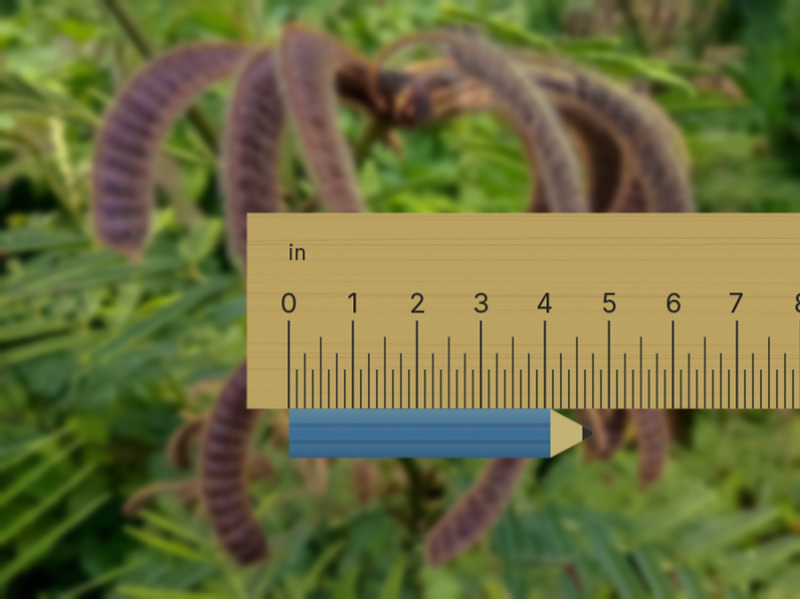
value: **4.75** in
